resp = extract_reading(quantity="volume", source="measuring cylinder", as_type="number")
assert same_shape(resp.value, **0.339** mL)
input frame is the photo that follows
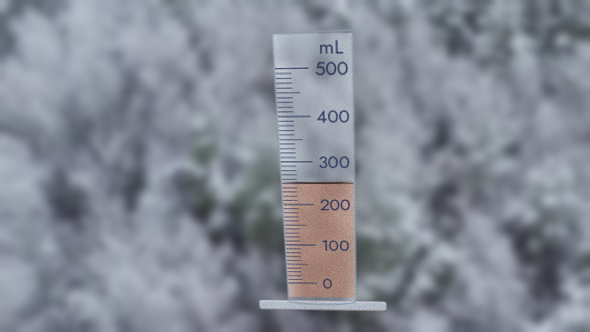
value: **250** mL
